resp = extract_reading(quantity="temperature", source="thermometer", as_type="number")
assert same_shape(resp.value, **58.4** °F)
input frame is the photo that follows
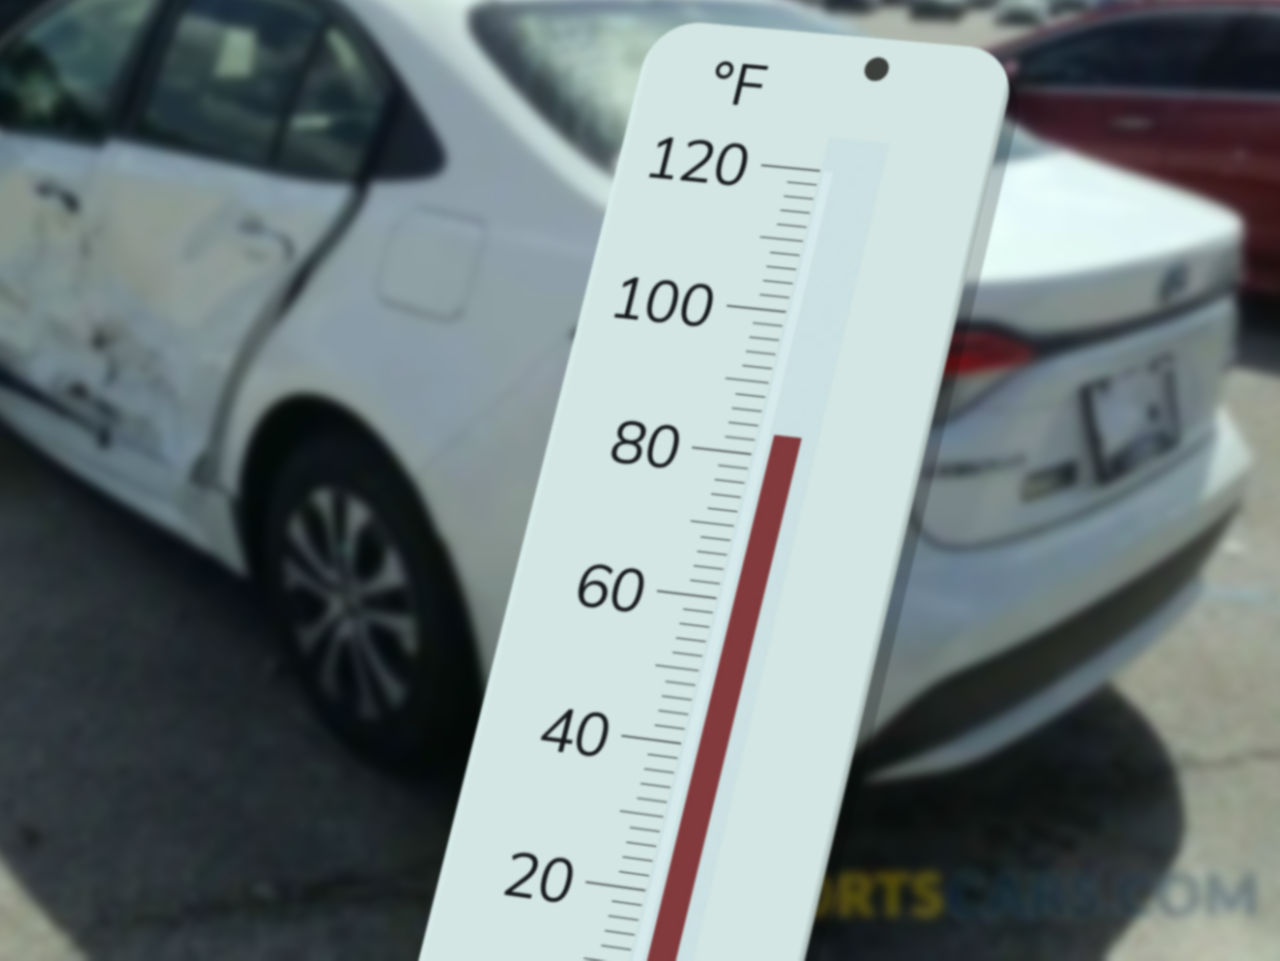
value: **83** °F
